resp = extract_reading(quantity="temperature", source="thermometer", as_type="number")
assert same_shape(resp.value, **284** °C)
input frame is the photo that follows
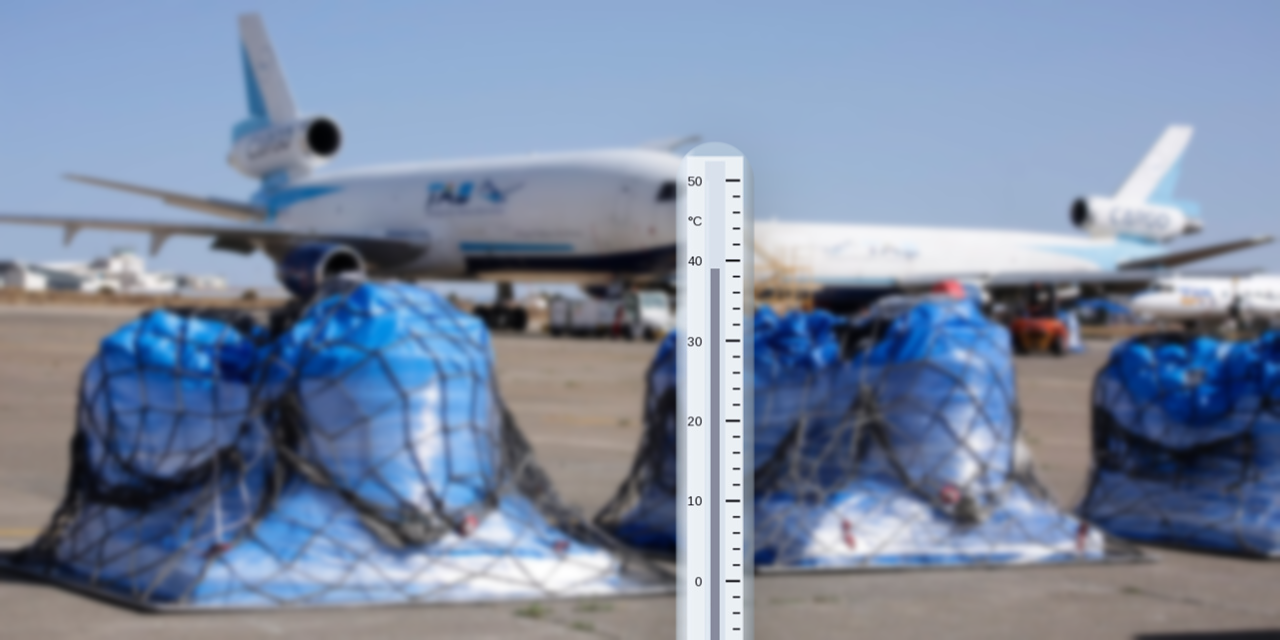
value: **39** °C
